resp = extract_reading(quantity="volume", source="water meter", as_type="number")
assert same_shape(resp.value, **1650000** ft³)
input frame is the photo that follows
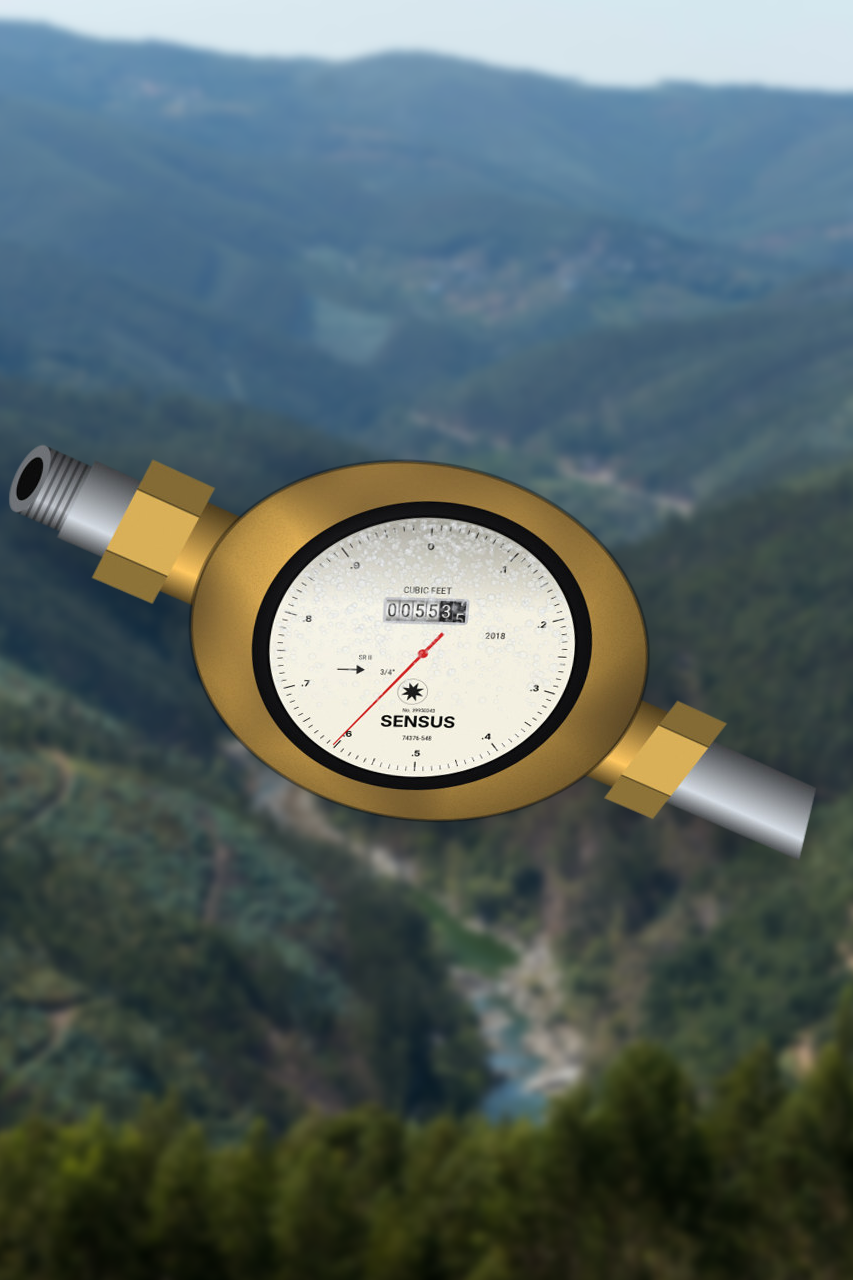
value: **5534.60** ft³
